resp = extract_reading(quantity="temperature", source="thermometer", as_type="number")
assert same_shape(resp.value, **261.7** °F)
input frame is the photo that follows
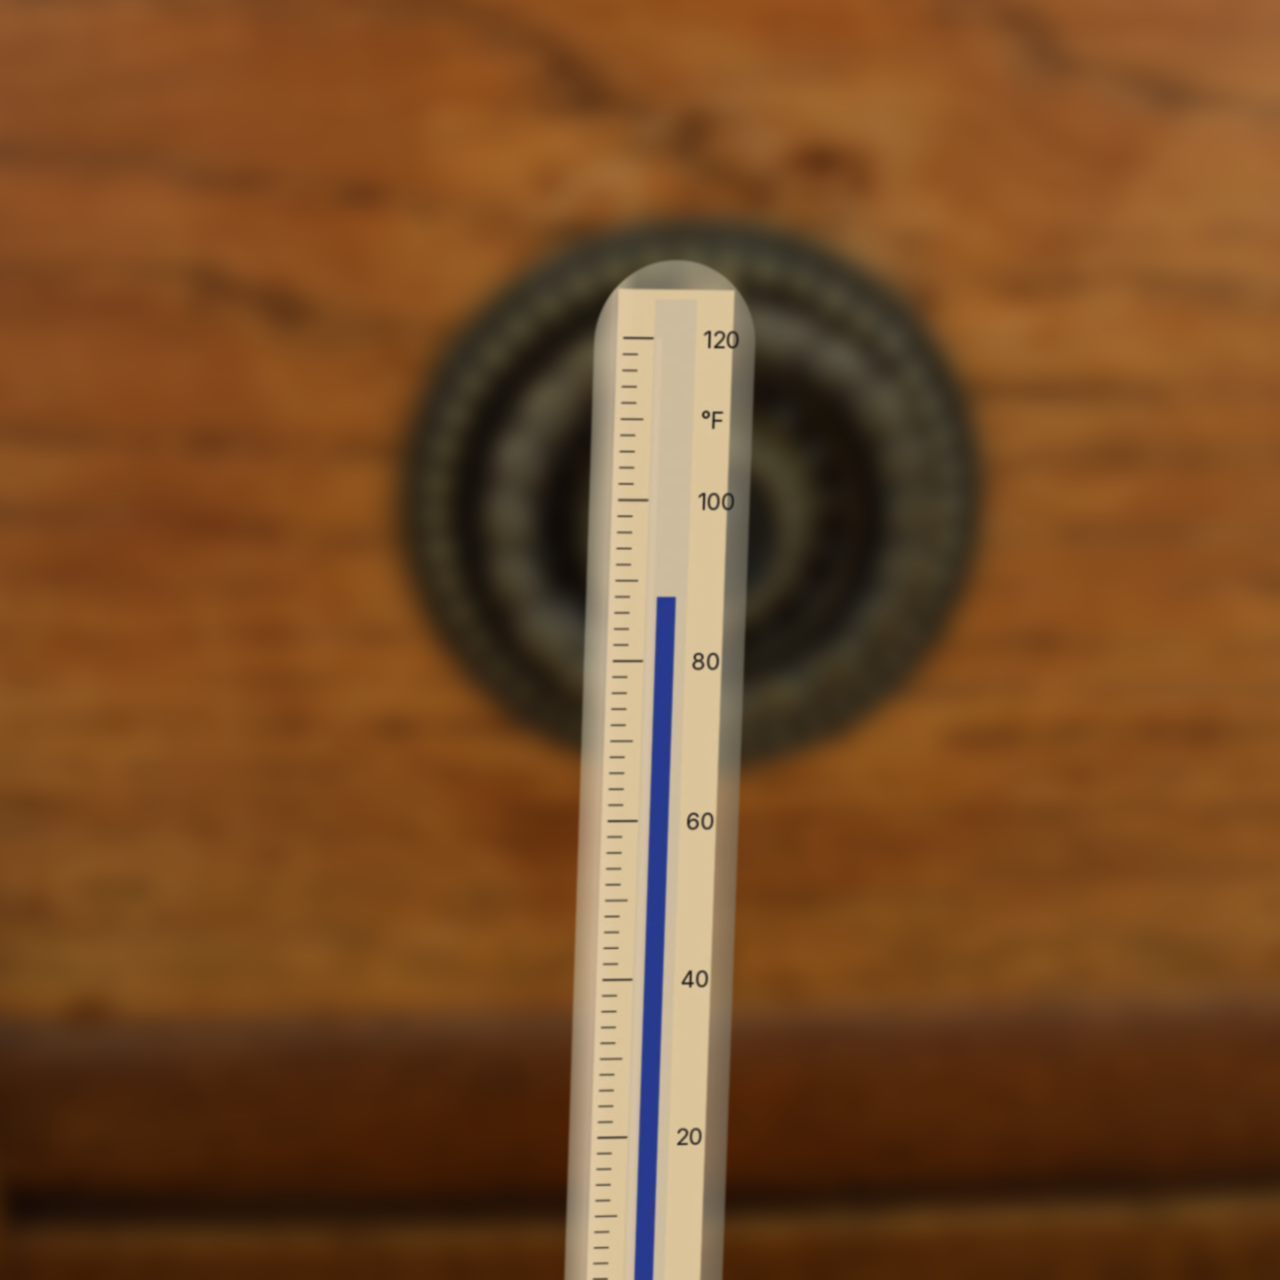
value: **88** °F
